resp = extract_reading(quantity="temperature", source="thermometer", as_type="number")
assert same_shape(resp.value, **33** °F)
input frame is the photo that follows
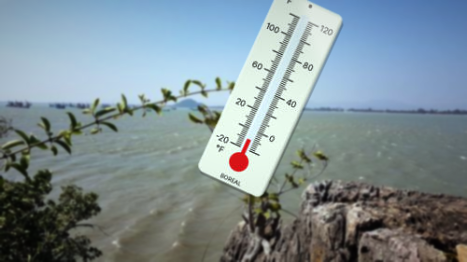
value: **-10** °F
